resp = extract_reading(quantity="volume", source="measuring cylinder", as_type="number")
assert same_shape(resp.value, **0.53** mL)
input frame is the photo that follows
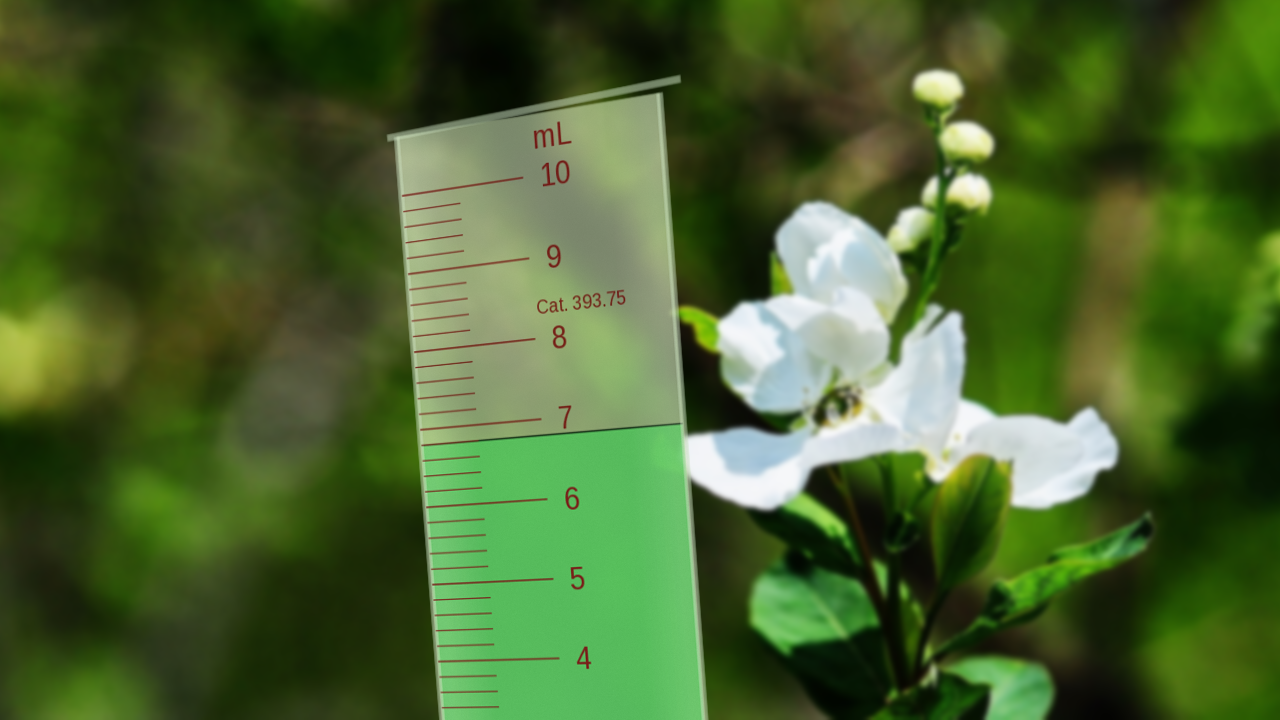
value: **6.8** mL
